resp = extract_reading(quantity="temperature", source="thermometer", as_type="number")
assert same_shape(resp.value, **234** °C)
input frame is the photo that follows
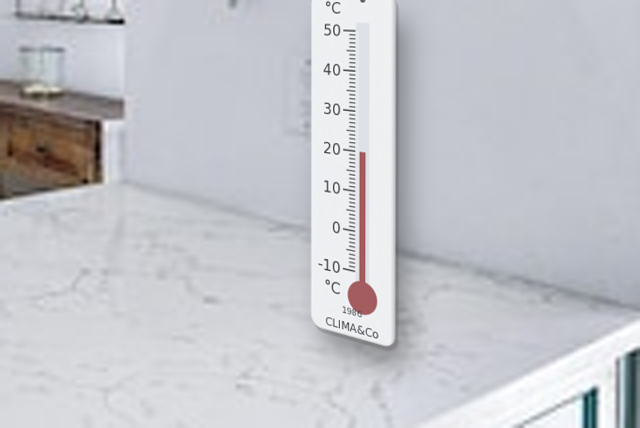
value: **20** °C
